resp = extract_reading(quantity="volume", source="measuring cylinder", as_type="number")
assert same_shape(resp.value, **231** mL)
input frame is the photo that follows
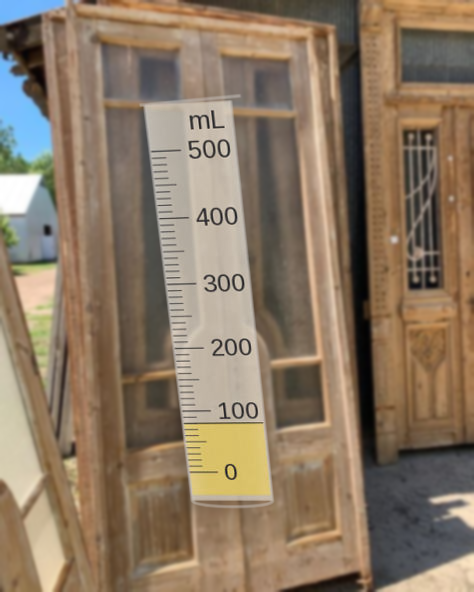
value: **80** mL
